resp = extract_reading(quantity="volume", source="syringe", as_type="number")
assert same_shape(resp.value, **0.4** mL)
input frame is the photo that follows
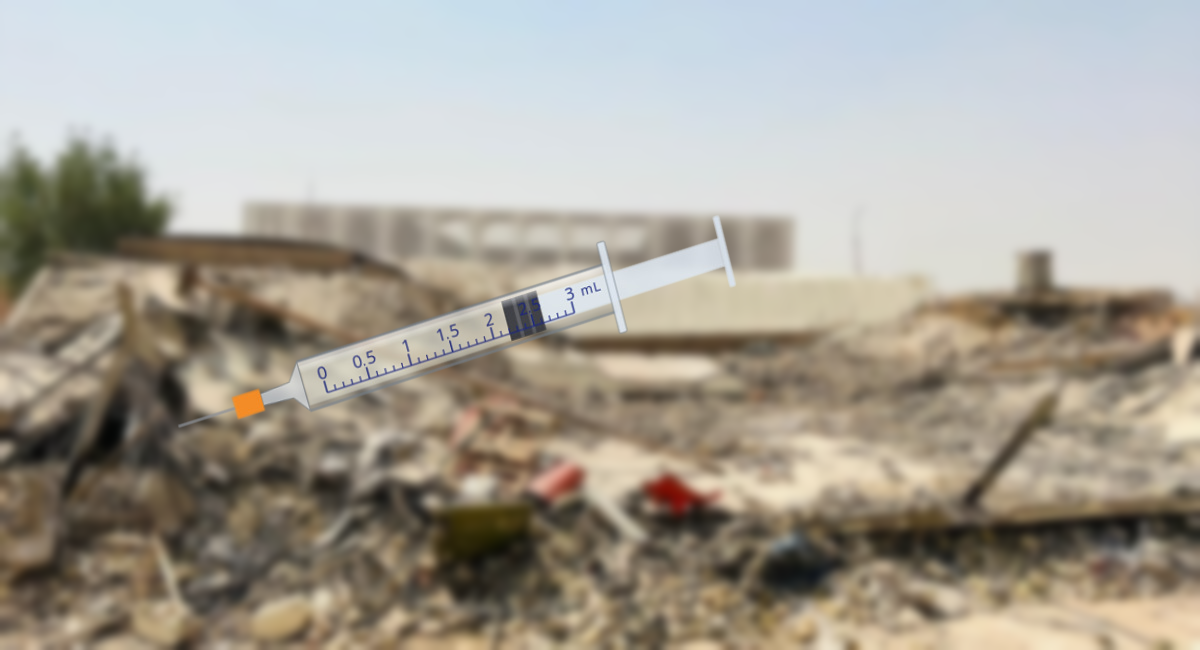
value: **2.2** mL
